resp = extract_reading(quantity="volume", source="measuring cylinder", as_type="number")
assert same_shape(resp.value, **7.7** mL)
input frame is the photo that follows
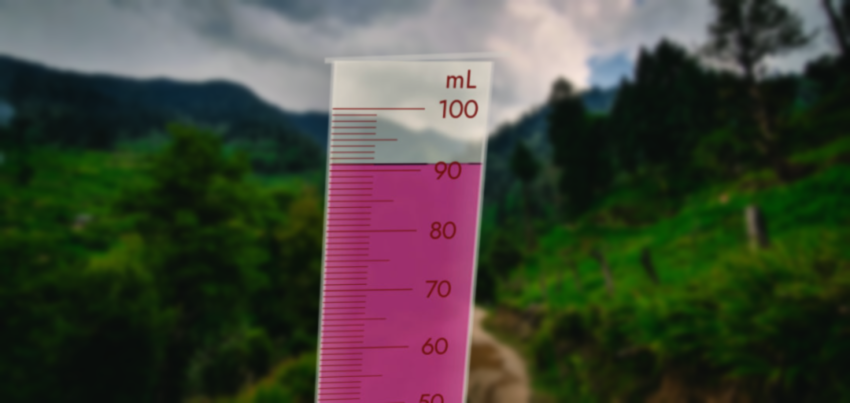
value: **91** mL
